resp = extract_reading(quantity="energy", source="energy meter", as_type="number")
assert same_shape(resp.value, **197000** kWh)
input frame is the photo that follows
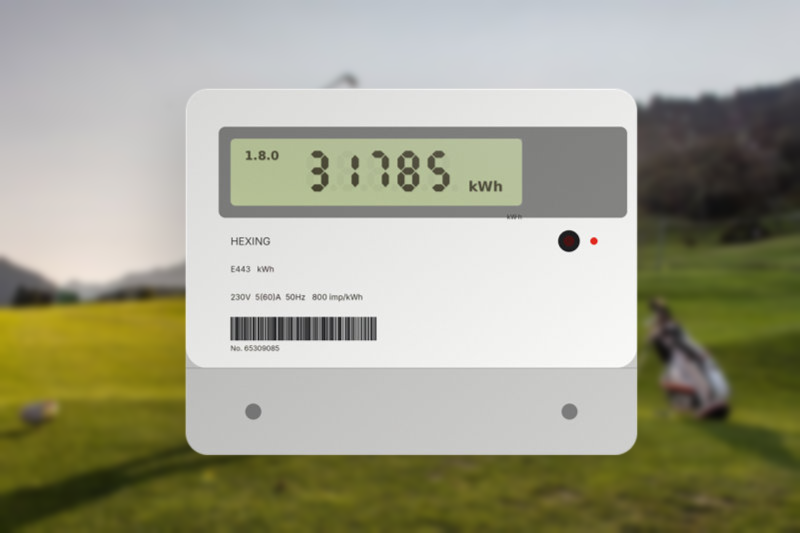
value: **31785** kWh
